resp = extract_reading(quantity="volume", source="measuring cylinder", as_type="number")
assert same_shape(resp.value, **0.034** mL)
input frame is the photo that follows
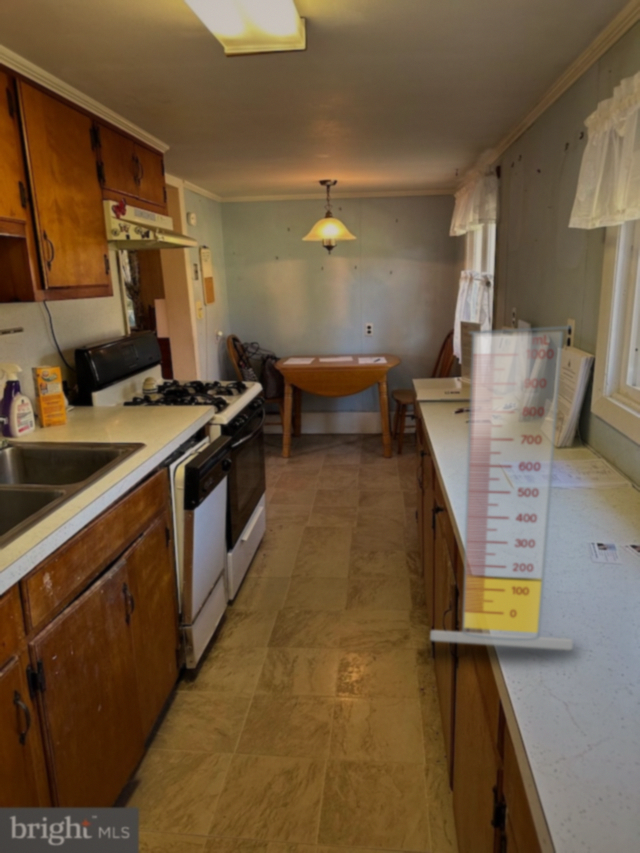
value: **150** mL
